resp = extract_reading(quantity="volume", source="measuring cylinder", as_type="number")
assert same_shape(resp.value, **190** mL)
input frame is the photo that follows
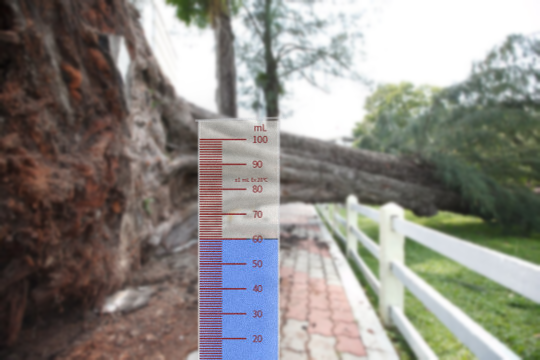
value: **60** mL
